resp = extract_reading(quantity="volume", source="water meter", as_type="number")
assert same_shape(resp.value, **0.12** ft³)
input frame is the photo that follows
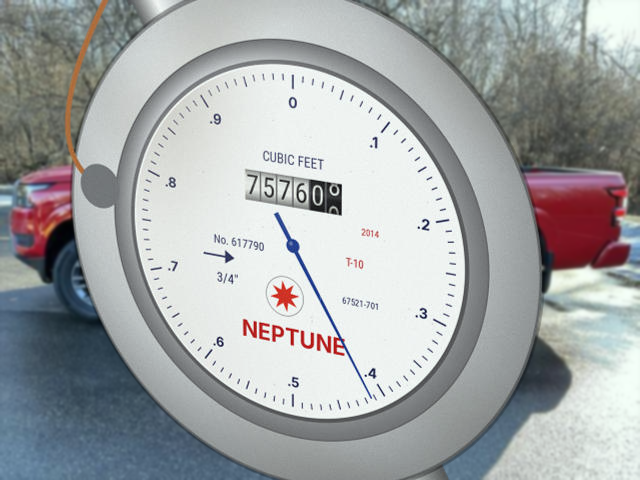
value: **757608.41** ft³
